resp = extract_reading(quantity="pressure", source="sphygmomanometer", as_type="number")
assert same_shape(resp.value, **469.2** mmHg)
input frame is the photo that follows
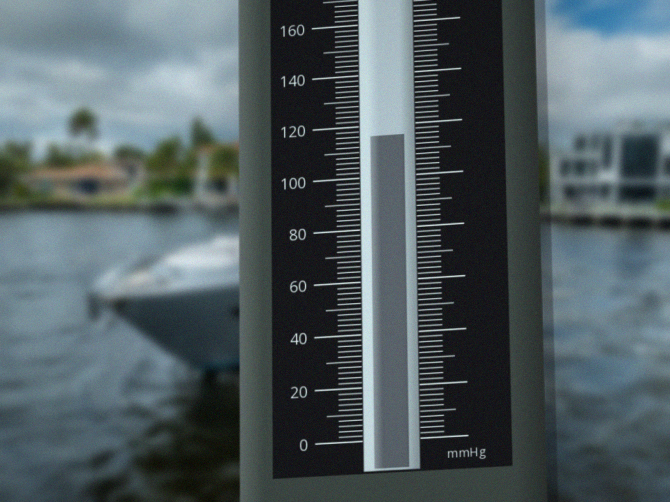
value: **116** mmHg
